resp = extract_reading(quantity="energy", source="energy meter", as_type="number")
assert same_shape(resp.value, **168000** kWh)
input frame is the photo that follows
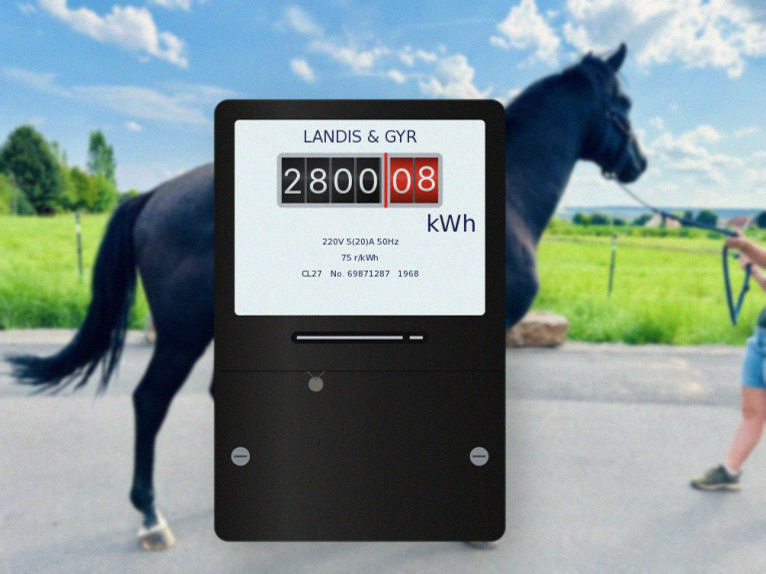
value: **2800.08** kWh
